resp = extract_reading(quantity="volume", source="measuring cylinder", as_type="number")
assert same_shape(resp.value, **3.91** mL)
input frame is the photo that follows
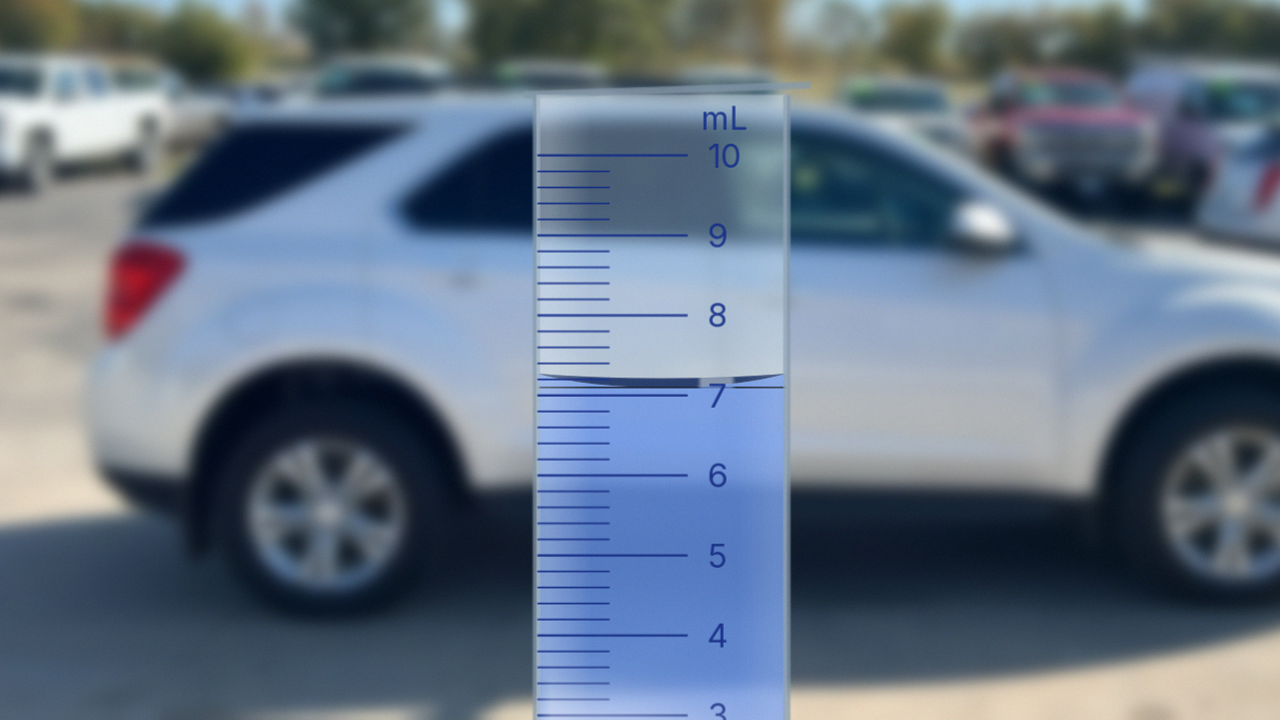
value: **7.1** mL
